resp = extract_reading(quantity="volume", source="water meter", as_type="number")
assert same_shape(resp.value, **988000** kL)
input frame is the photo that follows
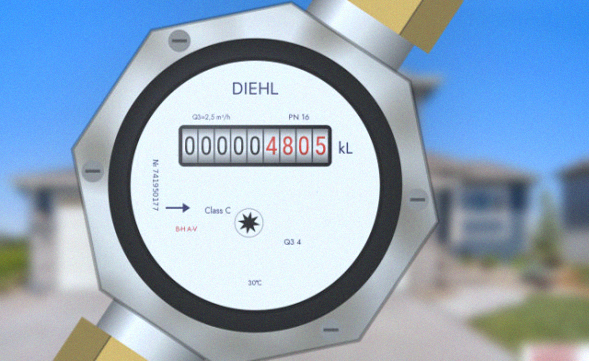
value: **0.4805** kL
